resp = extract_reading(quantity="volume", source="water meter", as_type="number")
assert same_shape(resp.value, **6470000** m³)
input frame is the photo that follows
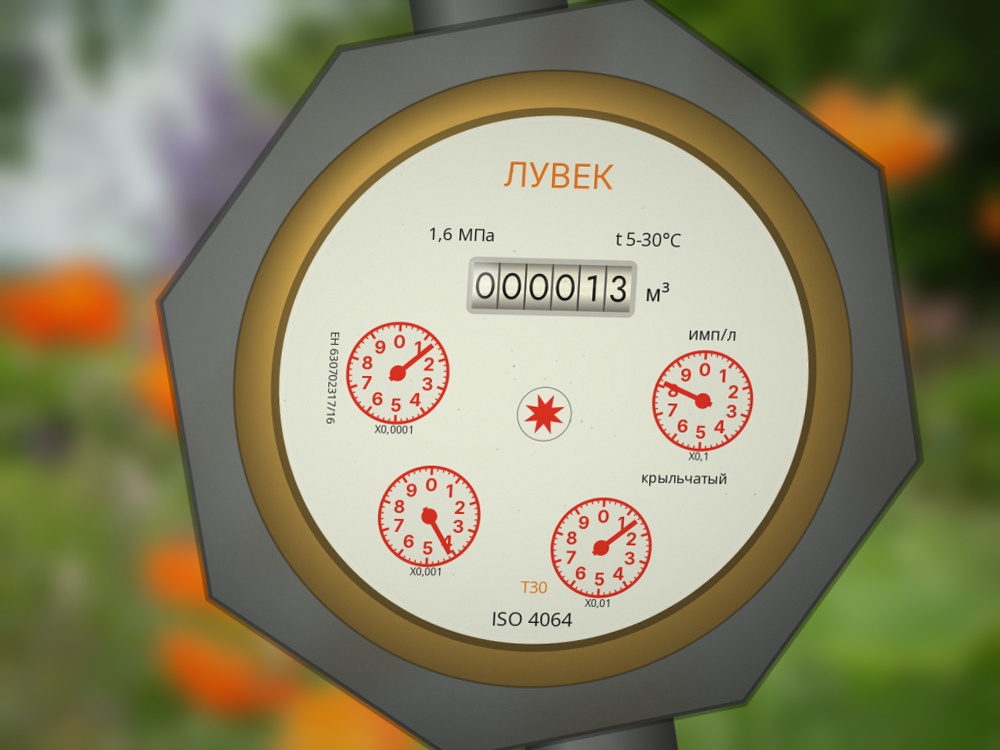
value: **13.8141** m³
